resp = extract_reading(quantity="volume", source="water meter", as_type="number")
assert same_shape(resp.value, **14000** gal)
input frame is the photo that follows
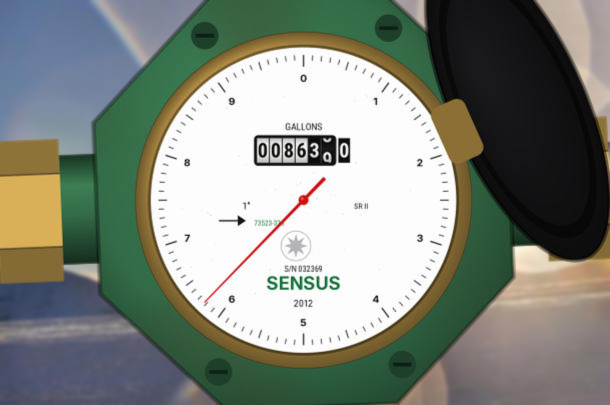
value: **86386.2** gal
